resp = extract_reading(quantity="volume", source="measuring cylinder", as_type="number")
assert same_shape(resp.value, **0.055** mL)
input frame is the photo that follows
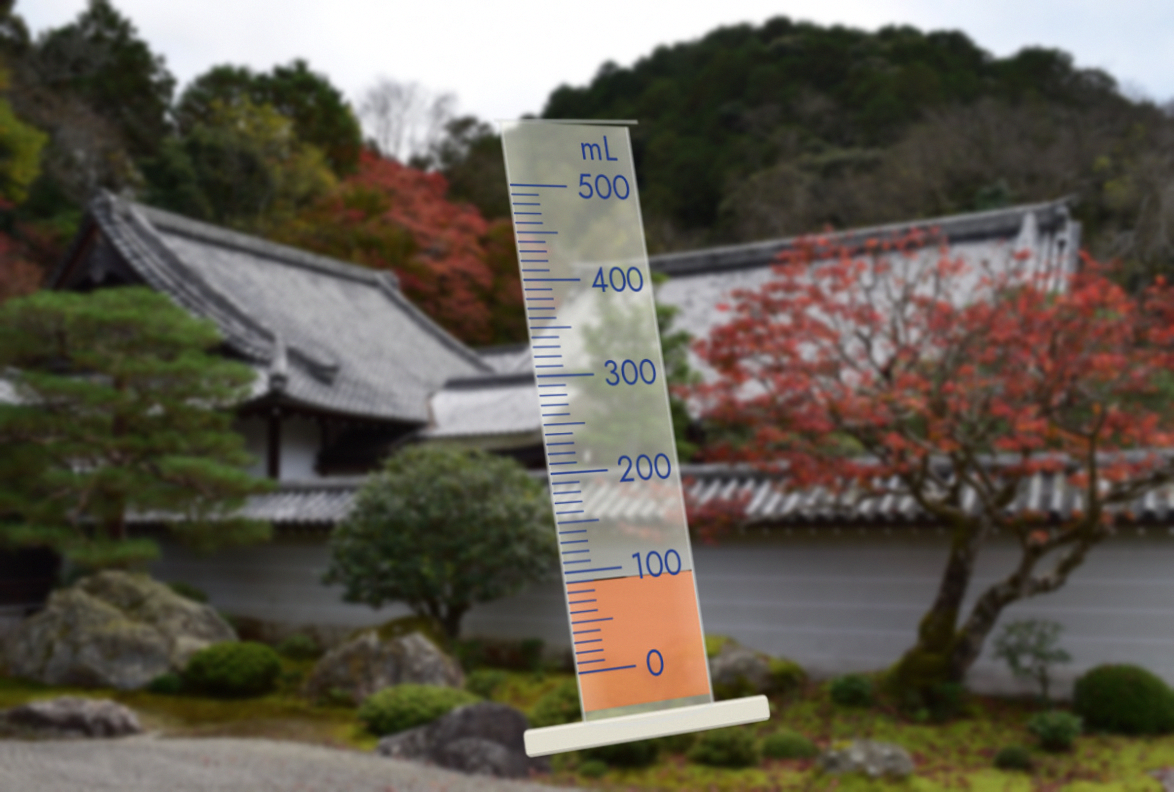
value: **90** mL
